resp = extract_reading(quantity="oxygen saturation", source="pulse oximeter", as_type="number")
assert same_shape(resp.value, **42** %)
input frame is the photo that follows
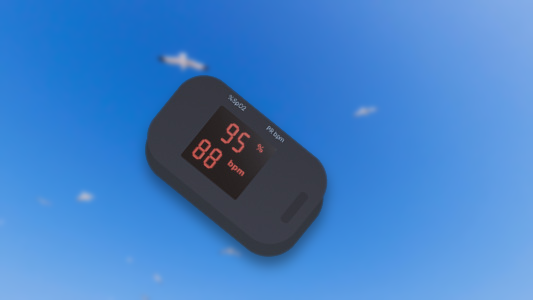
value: **95** %
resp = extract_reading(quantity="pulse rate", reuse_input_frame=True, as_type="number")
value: **88** bpm
